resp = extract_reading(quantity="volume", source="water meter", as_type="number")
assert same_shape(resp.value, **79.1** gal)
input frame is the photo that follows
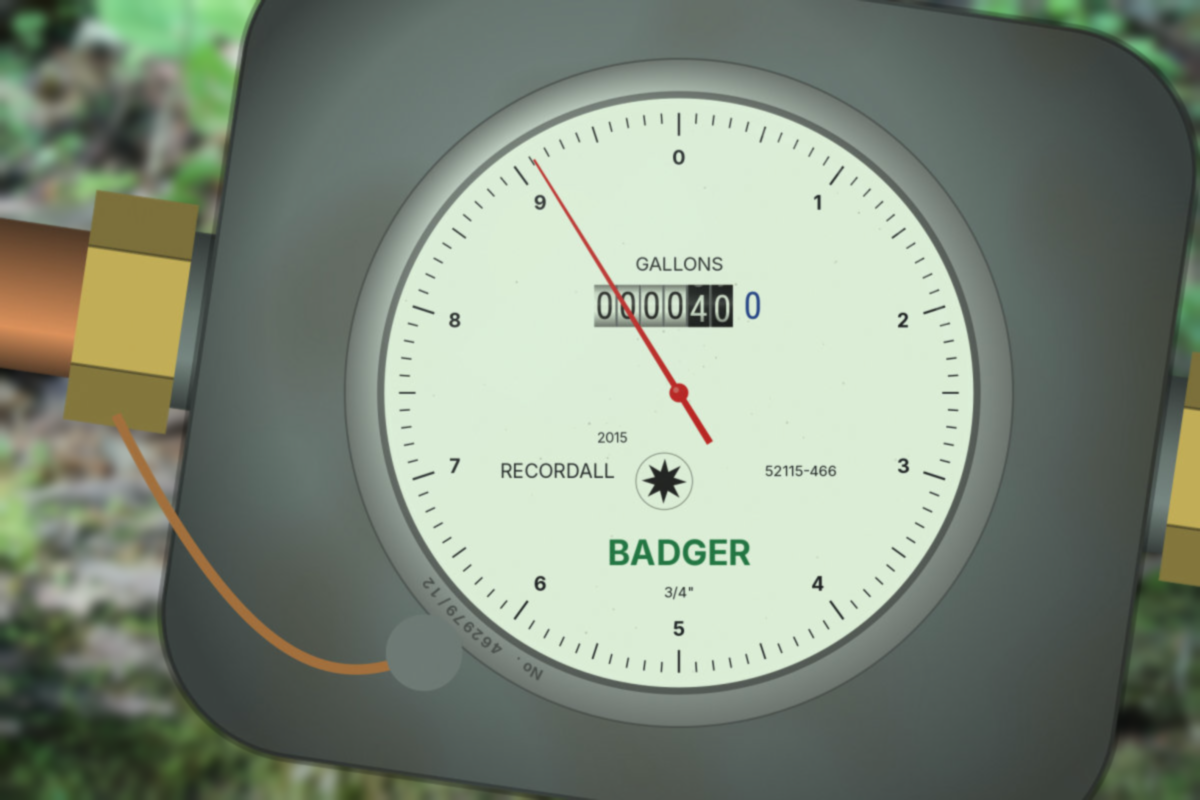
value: **399.1** gal
